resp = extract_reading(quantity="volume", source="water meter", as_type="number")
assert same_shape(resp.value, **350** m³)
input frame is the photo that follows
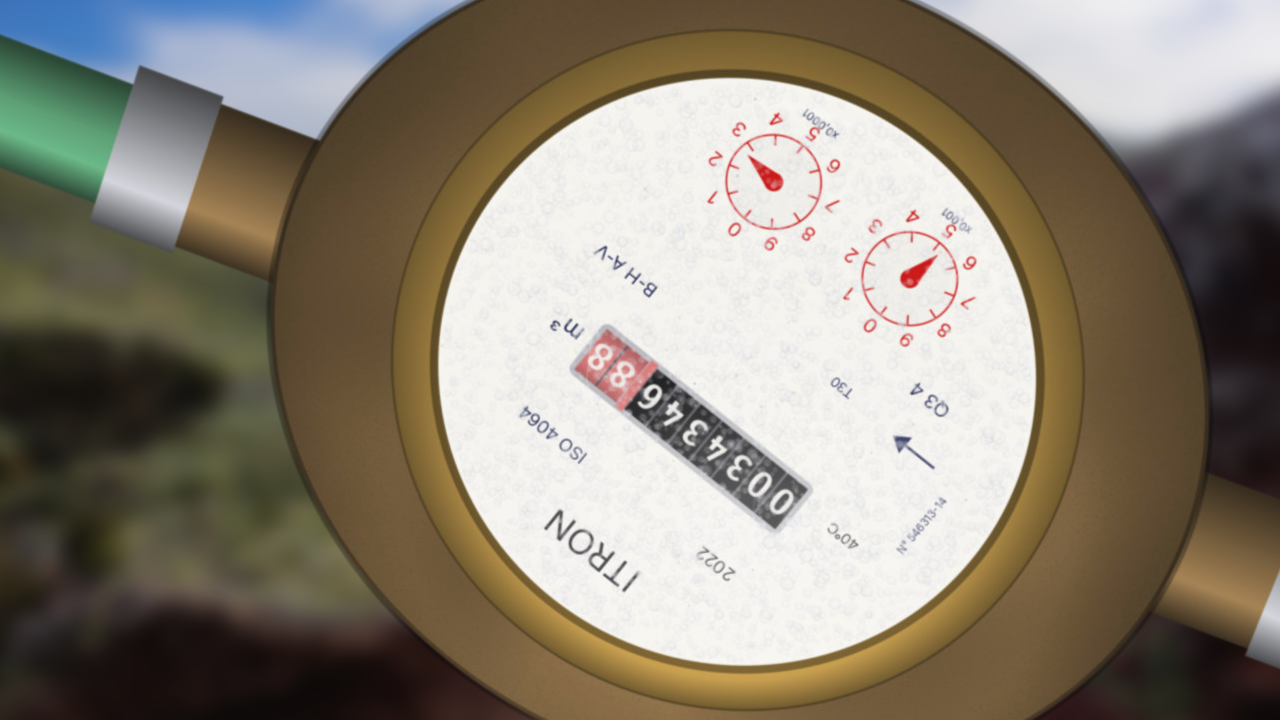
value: **34346.8852** m³
